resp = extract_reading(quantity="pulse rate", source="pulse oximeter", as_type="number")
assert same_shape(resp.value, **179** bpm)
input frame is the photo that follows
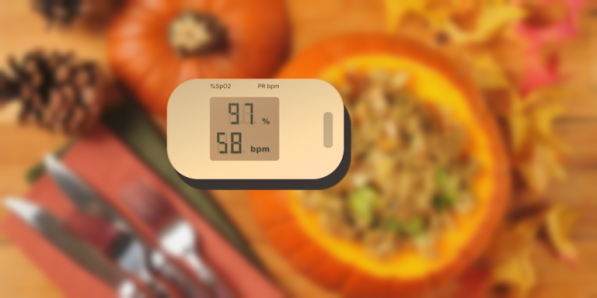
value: **58** bpm
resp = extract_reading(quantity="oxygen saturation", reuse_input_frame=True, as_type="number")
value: **97** %
